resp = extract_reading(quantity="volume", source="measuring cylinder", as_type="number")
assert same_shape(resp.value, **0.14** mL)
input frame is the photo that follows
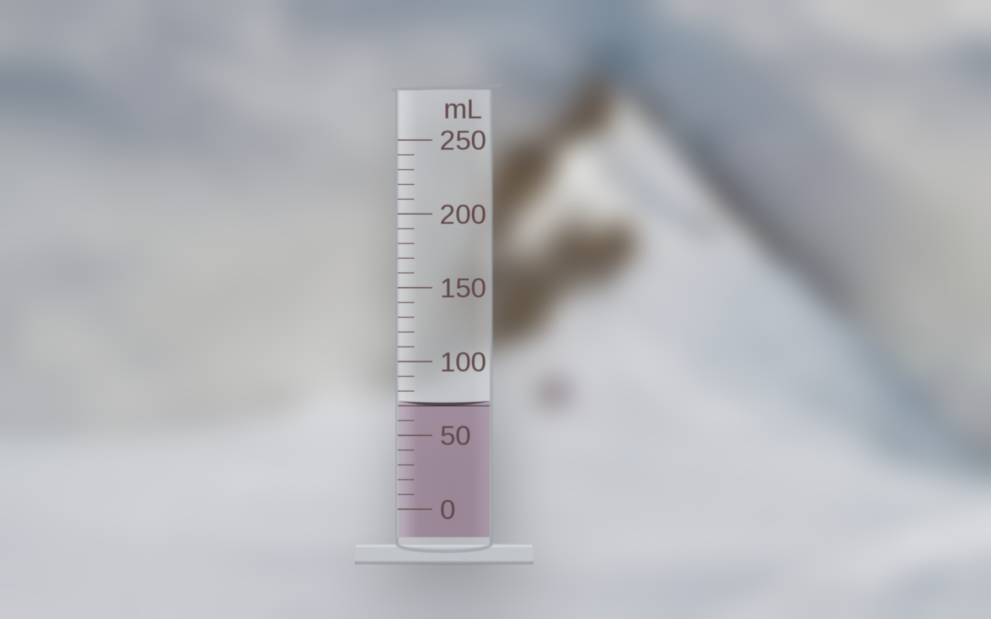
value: **70** mL
